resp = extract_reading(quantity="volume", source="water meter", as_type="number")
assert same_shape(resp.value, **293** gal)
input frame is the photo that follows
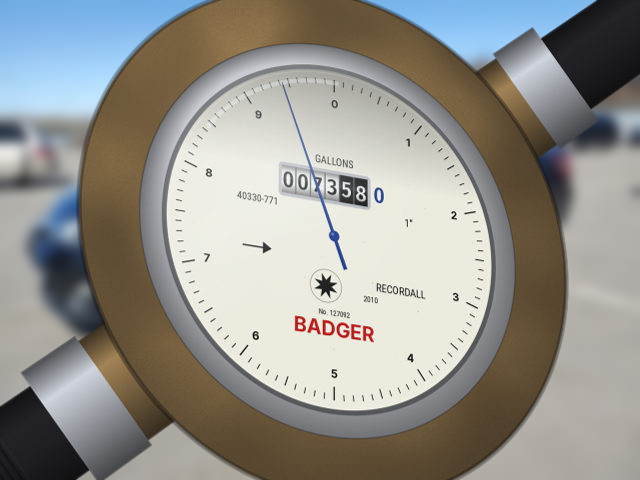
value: **73579.4** gal
